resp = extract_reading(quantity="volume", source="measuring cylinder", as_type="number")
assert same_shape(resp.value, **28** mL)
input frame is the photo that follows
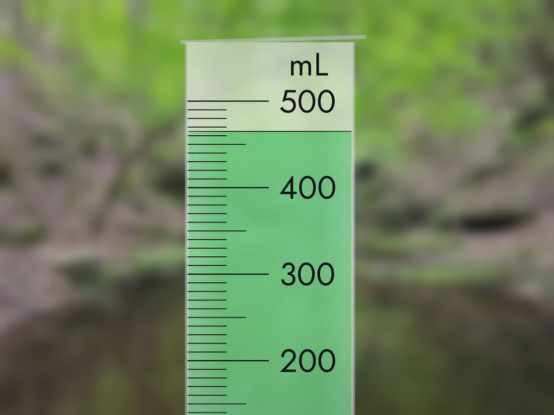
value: **465** mL
